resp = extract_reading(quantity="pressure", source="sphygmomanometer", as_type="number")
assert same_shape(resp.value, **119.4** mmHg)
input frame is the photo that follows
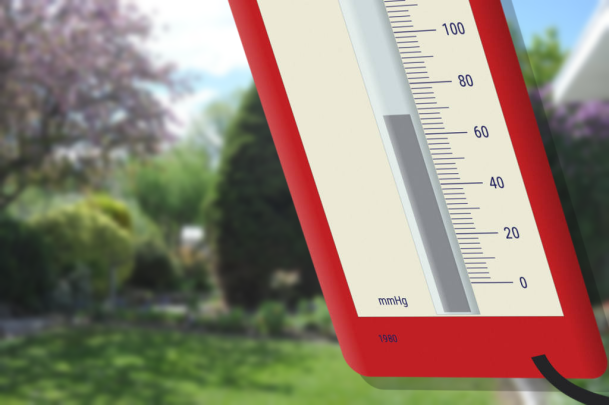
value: **68** mmHg
